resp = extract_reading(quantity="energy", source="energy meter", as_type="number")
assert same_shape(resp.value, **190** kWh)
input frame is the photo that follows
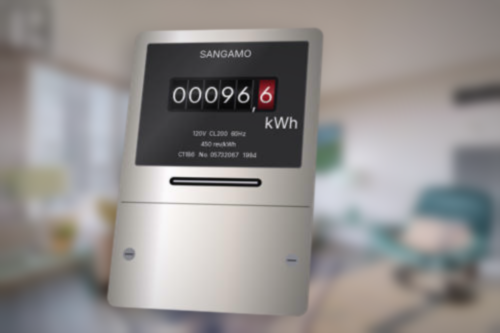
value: **96.6** kWh
